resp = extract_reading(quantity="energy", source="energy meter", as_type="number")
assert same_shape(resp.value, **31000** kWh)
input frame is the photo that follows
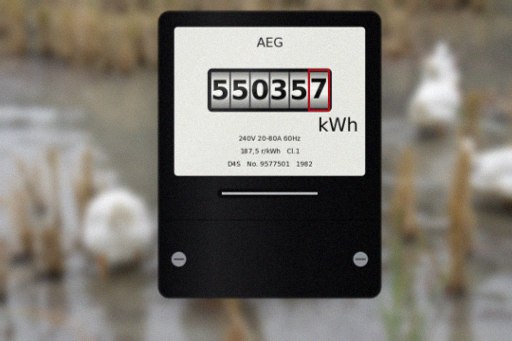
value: **55035.7** kWh
